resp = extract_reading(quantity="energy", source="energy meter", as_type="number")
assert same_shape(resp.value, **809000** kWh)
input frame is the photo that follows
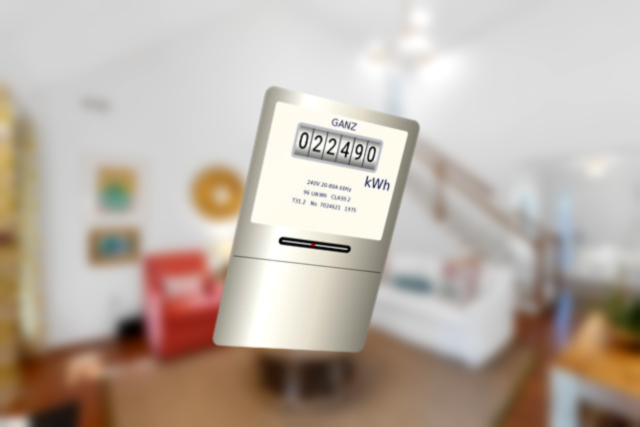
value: **22490** kWh
